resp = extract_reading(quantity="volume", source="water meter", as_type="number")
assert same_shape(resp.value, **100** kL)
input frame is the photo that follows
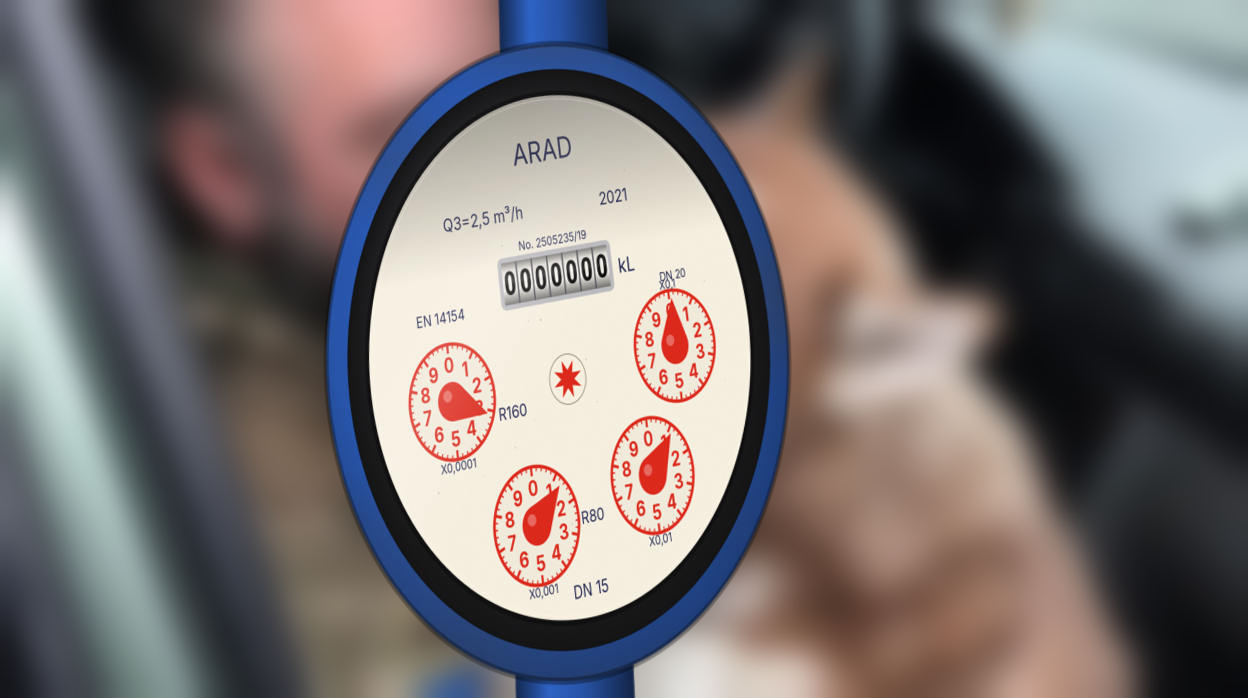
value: **0.0113** kL
